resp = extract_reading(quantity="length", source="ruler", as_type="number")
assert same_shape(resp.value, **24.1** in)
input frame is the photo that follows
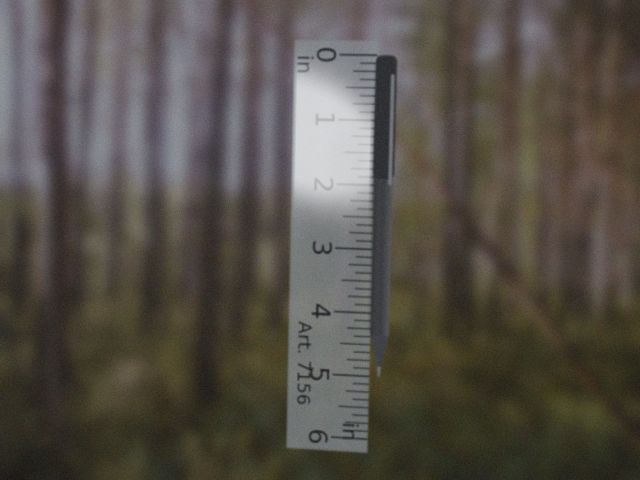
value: **5** in
